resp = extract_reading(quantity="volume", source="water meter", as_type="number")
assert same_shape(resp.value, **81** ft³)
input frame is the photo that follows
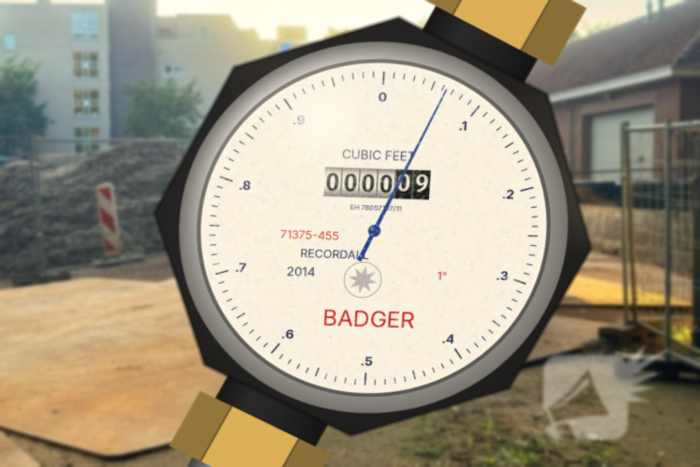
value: **9.06** ft³
